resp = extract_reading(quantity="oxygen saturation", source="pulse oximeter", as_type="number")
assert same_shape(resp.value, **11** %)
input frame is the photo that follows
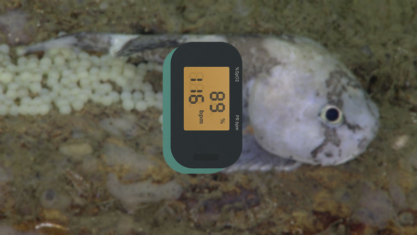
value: **89** %
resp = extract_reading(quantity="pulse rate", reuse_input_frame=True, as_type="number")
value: **116** bpm
